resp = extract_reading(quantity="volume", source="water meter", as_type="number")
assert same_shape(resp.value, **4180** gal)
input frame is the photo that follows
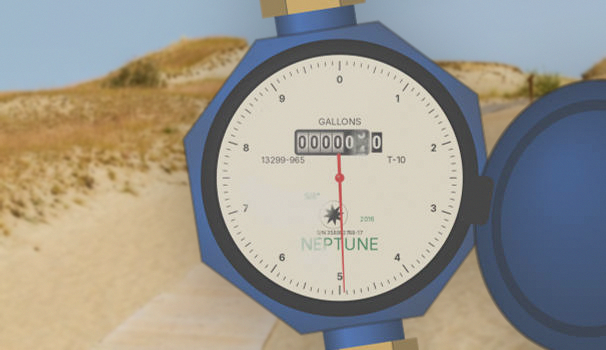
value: **34.9** gal
